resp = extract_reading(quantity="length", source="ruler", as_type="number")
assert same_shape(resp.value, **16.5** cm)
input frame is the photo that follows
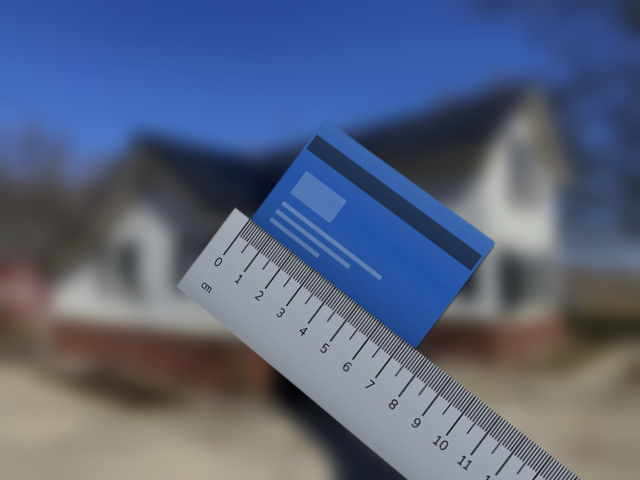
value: **7.5** cm
